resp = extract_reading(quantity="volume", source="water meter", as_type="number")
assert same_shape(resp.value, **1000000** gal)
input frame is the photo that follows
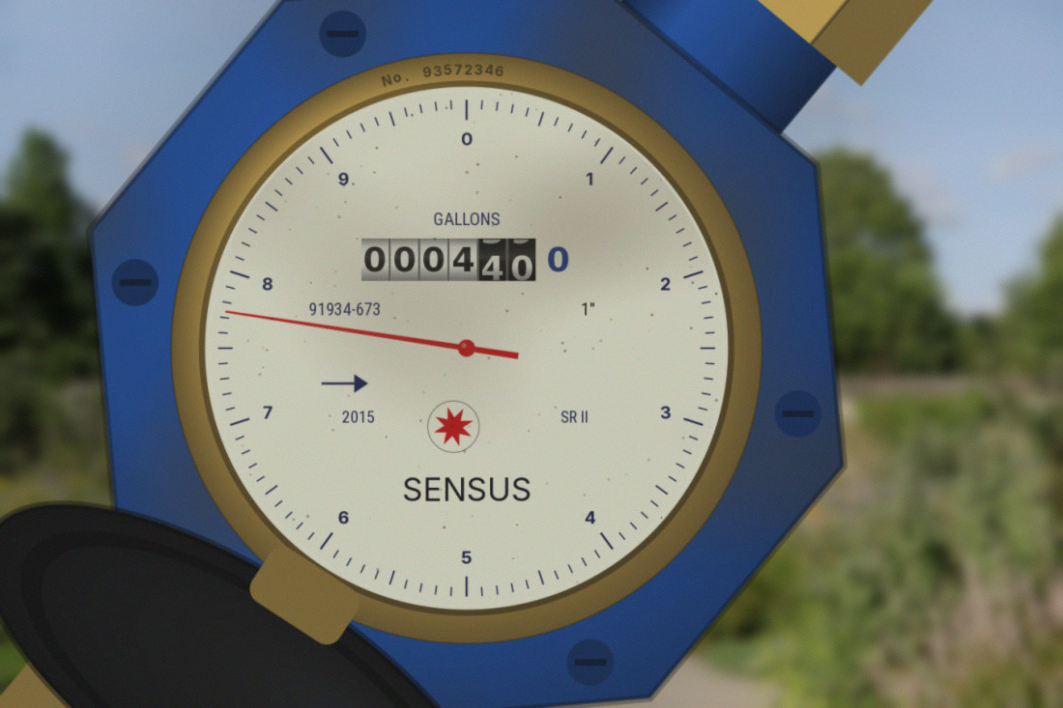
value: **4397.7** gal
